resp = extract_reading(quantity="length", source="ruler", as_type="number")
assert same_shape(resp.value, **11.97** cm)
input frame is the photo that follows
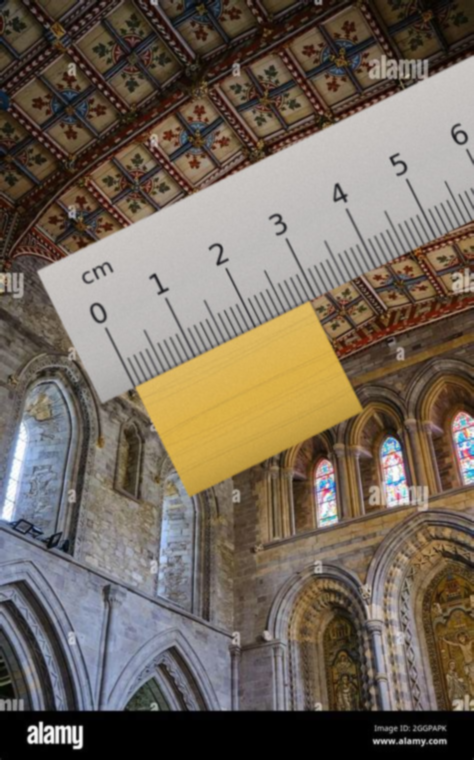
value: **2.9** cm
